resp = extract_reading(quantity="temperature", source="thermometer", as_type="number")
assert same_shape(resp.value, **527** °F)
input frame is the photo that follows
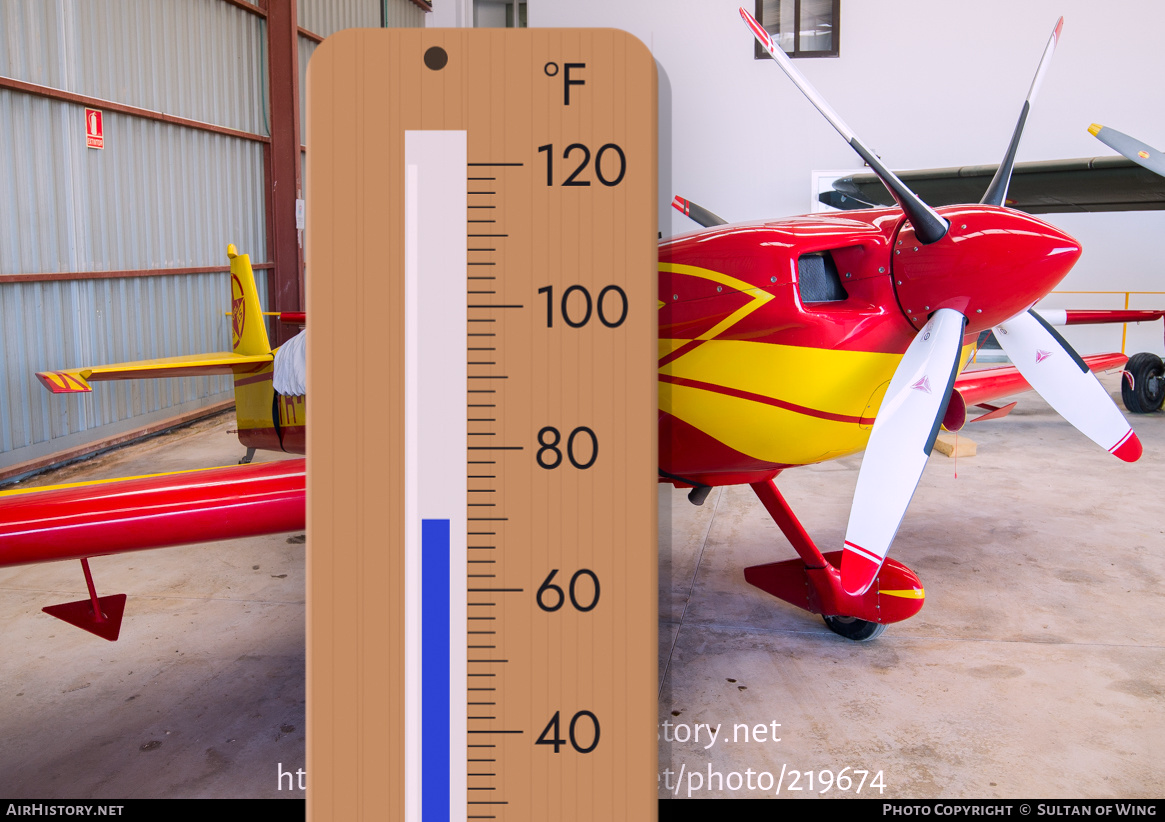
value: **70** °F
